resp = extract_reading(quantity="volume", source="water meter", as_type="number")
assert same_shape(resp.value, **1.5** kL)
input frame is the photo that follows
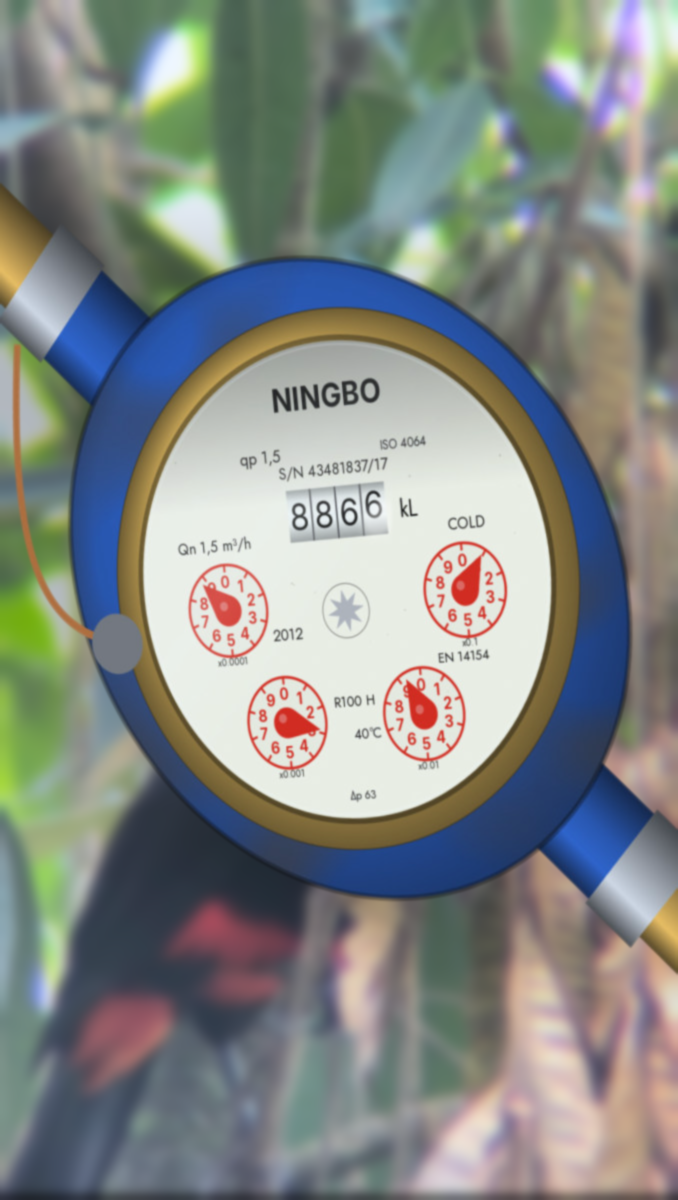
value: **8866.0928** kL
